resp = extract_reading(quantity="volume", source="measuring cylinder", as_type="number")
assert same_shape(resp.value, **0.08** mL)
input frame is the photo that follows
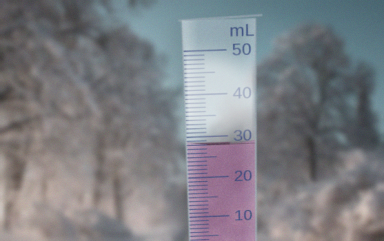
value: **28** mL
